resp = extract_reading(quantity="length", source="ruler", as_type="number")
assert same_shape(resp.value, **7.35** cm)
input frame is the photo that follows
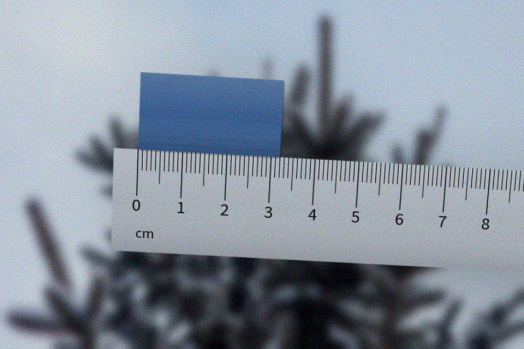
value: **3.2** cm
